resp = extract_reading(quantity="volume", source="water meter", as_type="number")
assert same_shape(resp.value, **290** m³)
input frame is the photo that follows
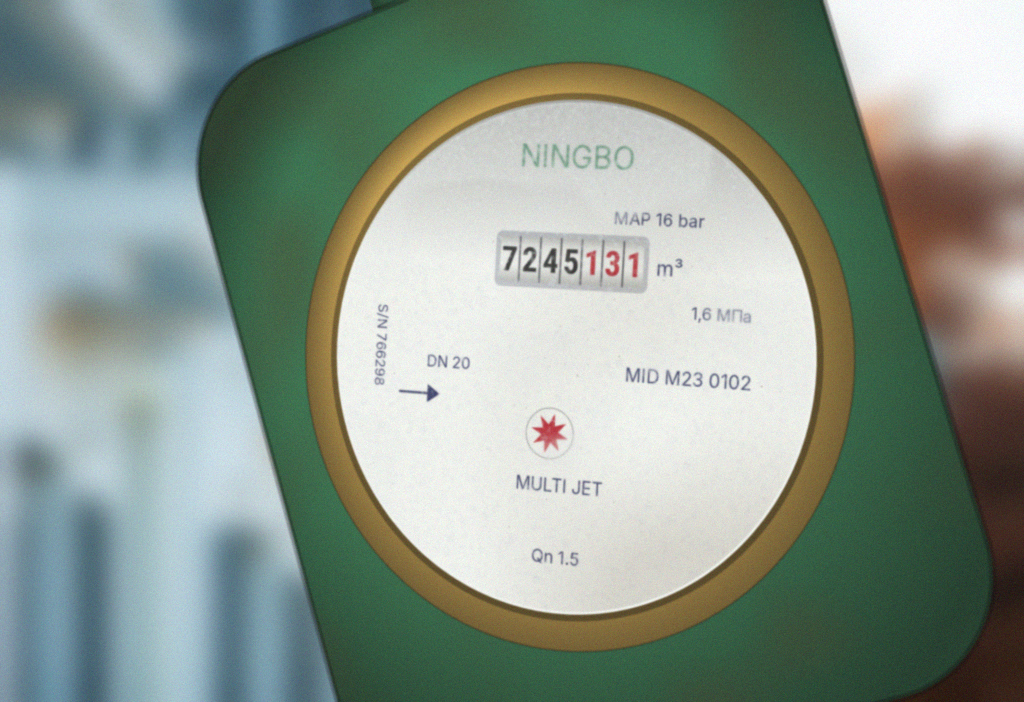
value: **7245.131** m³
